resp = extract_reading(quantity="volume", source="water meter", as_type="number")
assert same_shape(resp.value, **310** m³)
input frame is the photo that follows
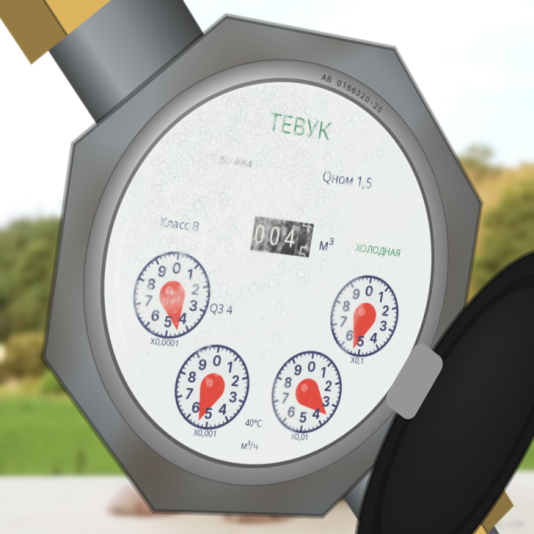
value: **44.5354** m³
